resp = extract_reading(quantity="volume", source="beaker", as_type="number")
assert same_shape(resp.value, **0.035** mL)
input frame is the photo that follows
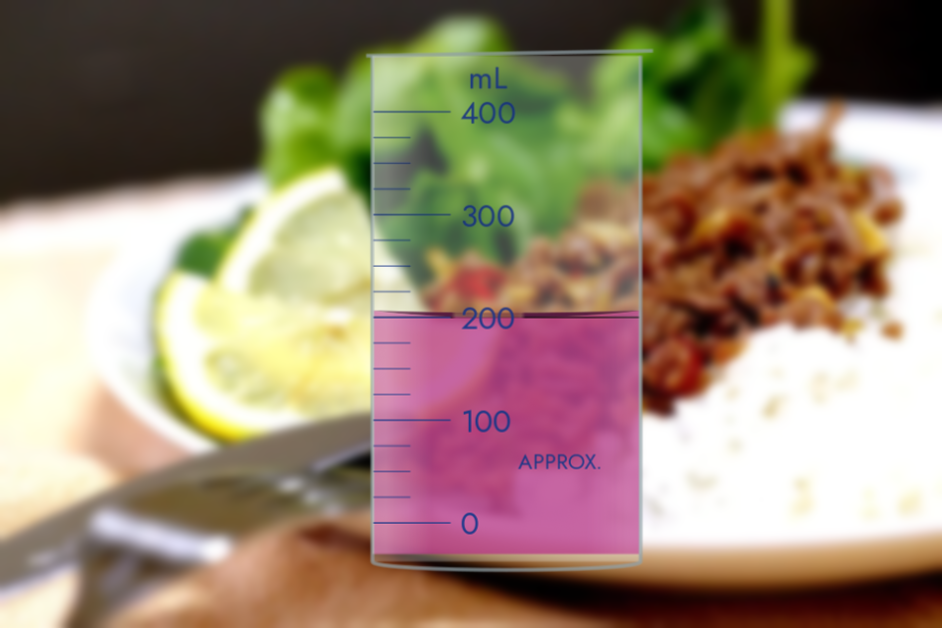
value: **200** mL
